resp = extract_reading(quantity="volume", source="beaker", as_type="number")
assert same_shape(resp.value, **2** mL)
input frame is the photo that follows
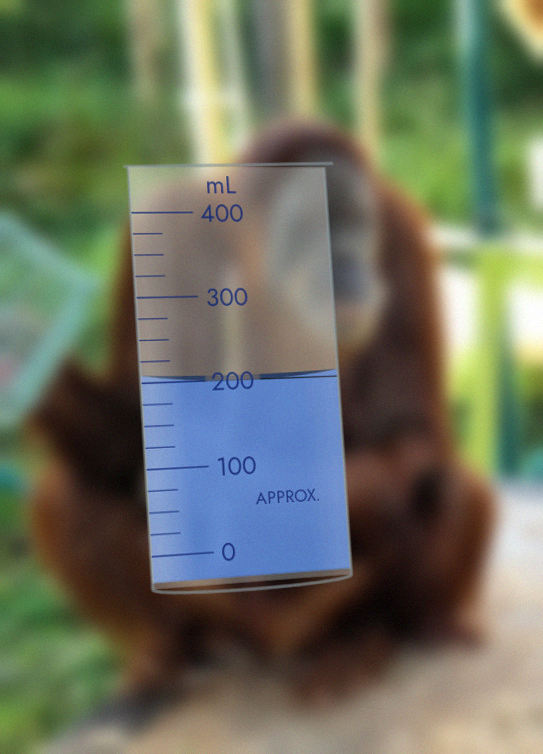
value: **200** mL
